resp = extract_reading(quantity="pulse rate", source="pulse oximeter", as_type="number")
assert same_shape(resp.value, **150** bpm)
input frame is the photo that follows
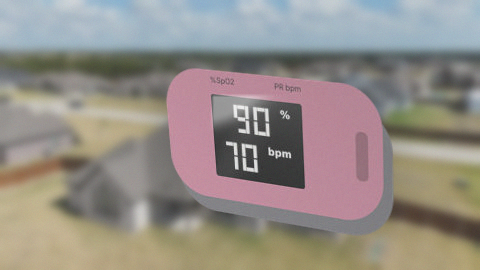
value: **70** bpm
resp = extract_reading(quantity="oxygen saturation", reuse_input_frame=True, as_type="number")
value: **90** %
